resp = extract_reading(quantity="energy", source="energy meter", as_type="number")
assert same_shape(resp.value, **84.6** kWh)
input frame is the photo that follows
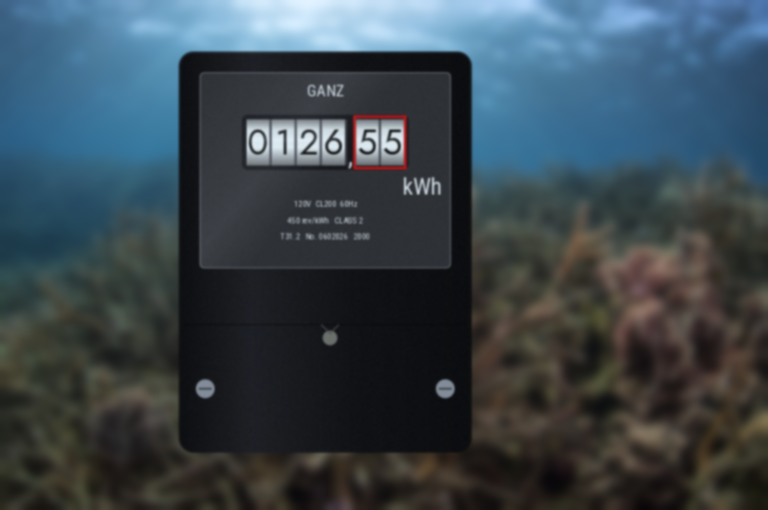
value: **126.55** kWh
